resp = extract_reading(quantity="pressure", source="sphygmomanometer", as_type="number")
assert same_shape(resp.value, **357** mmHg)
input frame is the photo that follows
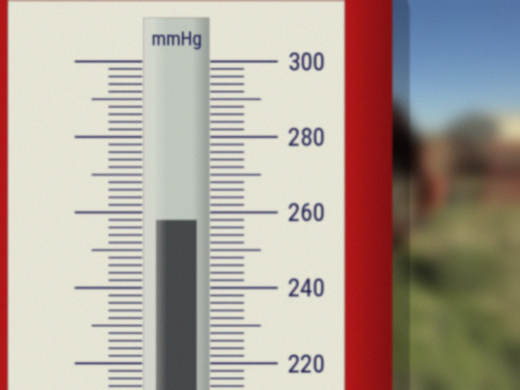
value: **258** mmHg
